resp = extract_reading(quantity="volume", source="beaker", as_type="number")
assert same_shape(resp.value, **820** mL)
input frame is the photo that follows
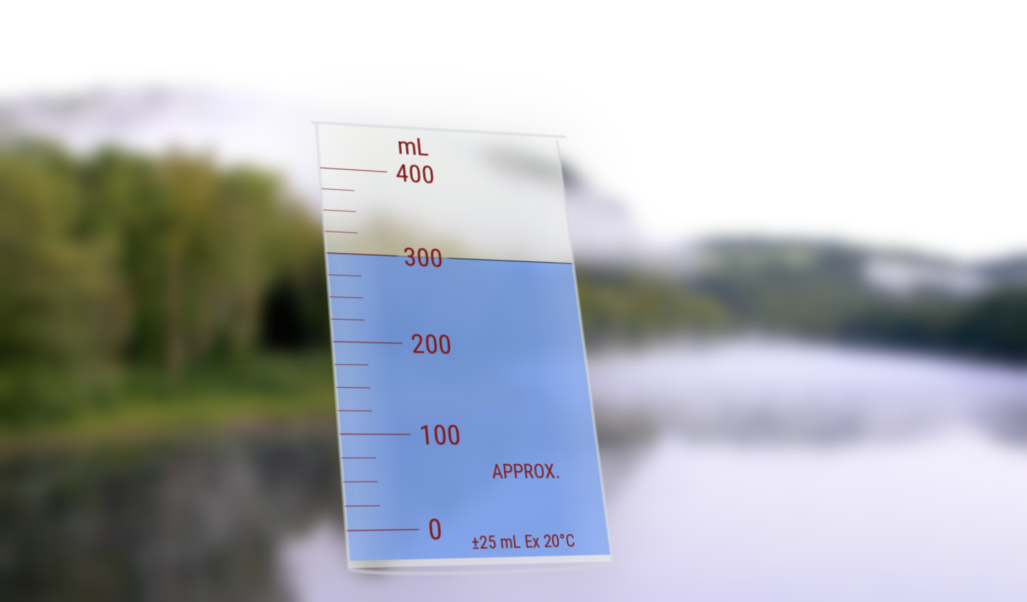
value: **300** mL
